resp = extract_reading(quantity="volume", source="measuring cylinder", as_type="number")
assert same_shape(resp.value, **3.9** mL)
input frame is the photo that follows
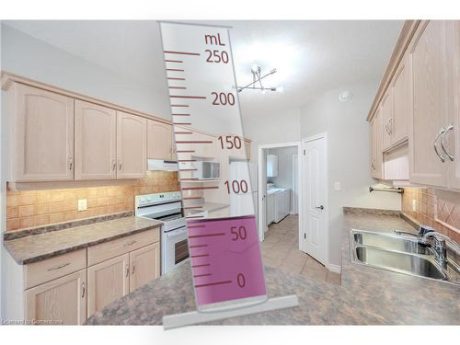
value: **65** mL
